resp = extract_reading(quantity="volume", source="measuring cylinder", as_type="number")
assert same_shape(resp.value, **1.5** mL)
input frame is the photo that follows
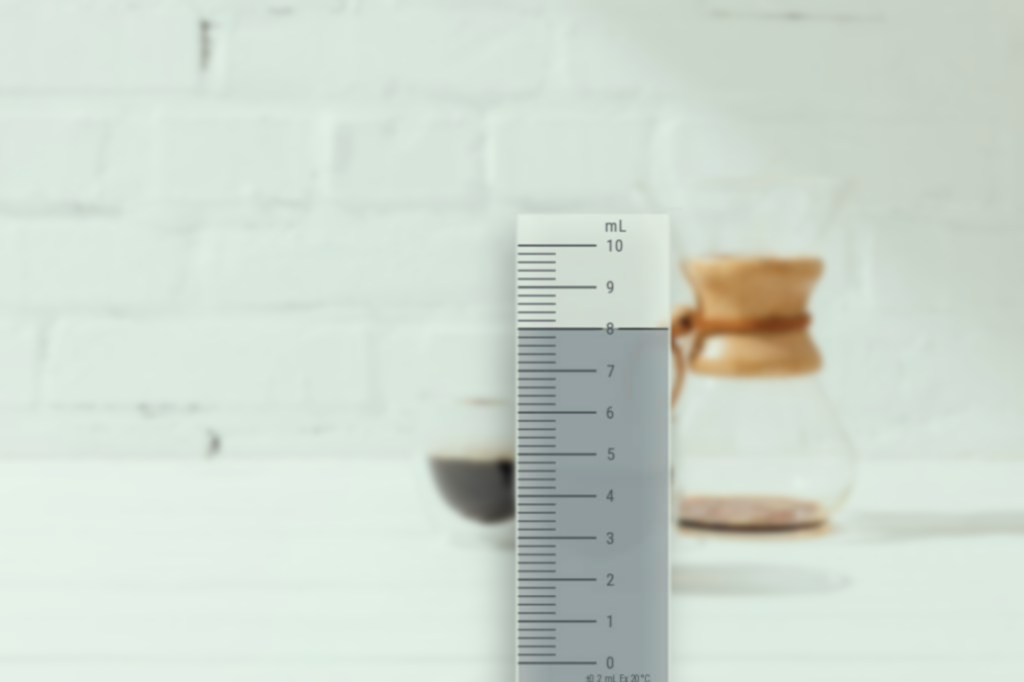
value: **8** mL
